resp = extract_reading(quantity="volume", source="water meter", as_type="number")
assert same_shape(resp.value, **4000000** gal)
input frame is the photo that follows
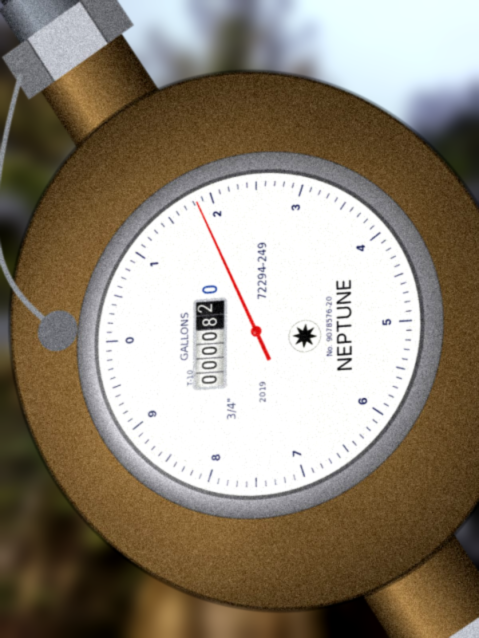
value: **821.8** gal
